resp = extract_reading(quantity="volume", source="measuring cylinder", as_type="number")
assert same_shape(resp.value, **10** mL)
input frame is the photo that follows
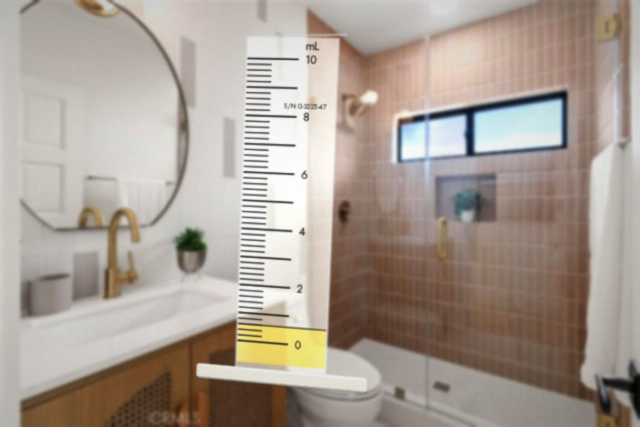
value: **0.6** mL
